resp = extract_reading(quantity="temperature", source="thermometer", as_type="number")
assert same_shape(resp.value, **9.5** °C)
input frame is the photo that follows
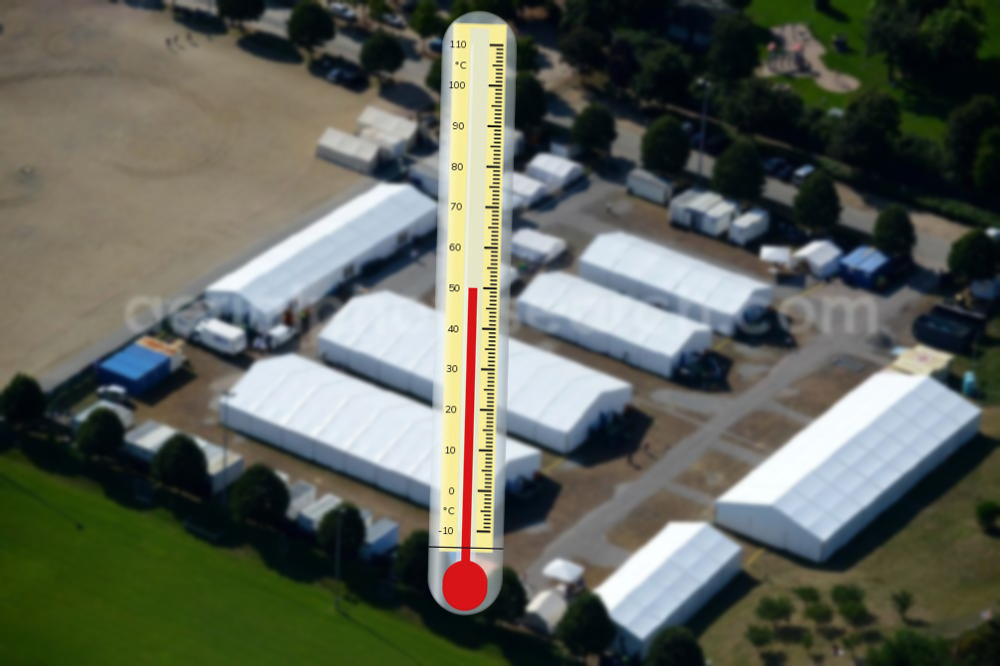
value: **50** °C
